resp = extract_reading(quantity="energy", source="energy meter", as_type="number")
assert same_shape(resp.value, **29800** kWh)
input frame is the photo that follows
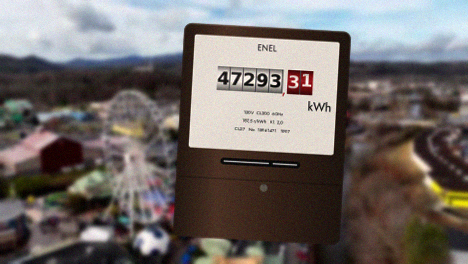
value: **47293.31** kWh
